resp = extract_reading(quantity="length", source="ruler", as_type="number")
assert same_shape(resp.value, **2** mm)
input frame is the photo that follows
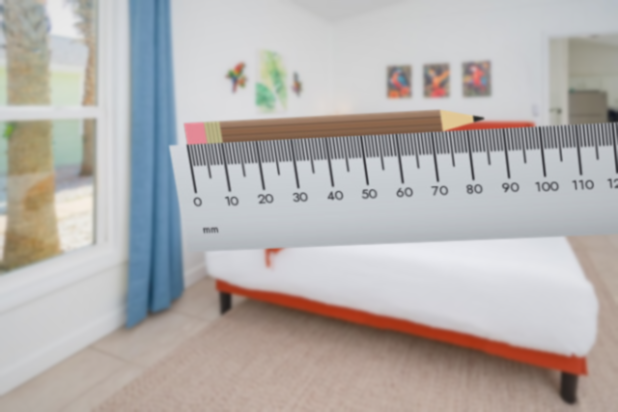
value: **85** mm
